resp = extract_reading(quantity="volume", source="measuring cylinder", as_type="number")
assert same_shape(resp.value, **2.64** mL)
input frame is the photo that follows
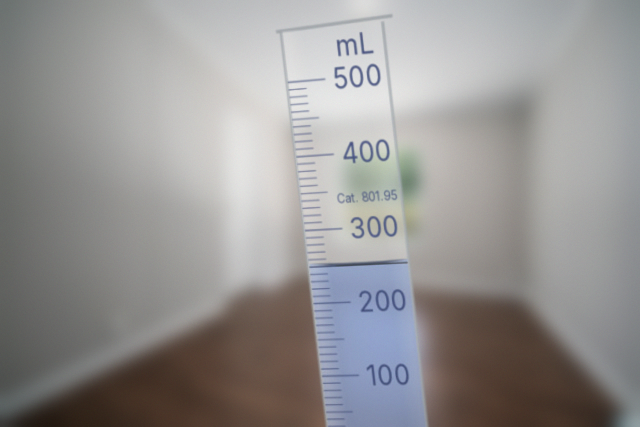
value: **250** mL
